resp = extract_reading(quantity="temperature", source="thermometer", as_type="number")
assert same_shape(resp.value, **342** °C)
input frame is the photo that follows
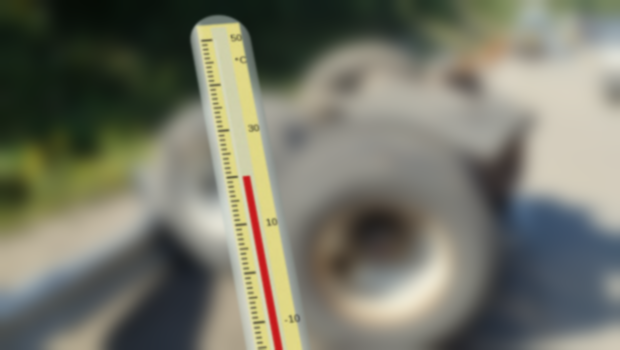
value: **20** °C
